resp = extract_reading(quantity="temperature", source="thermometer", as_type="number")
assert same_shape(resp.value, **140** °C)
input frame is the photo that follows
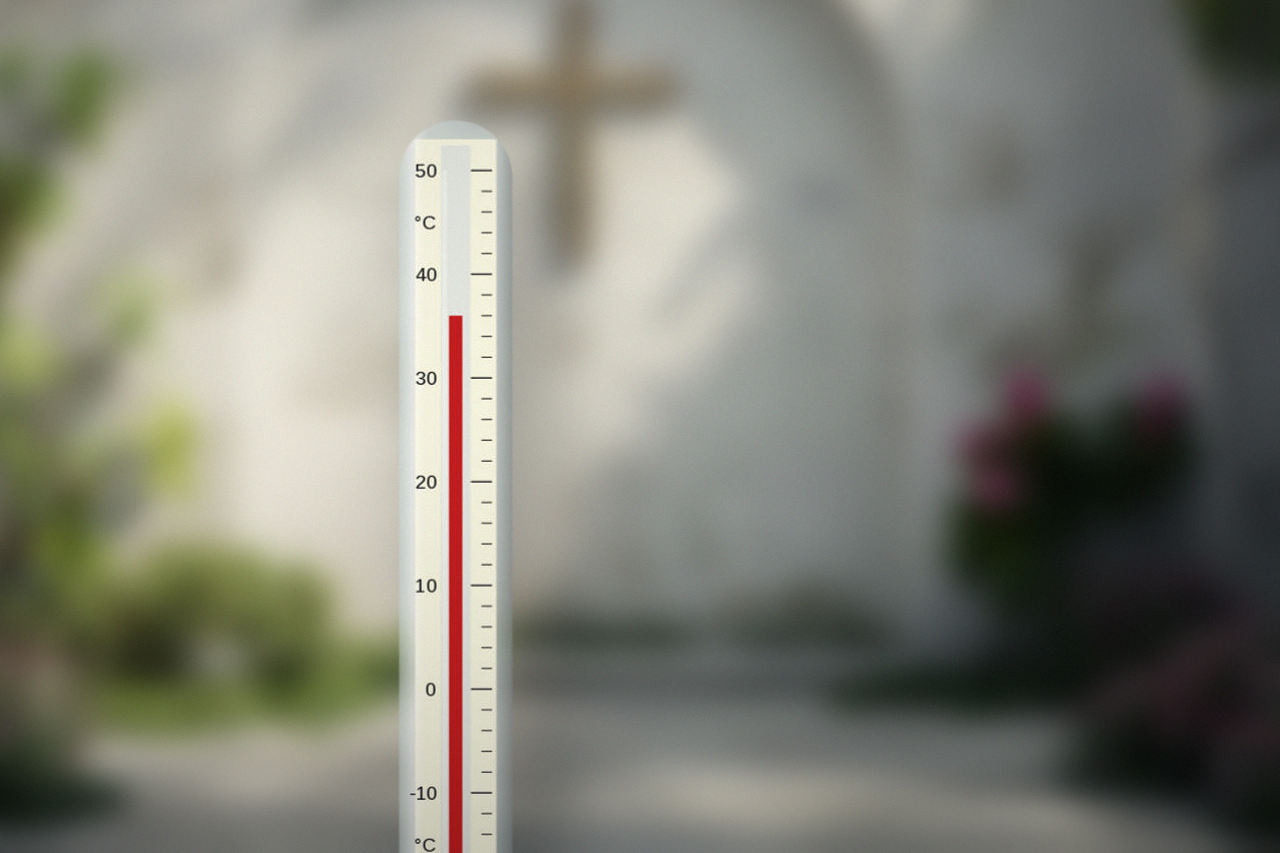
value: **36** °C
